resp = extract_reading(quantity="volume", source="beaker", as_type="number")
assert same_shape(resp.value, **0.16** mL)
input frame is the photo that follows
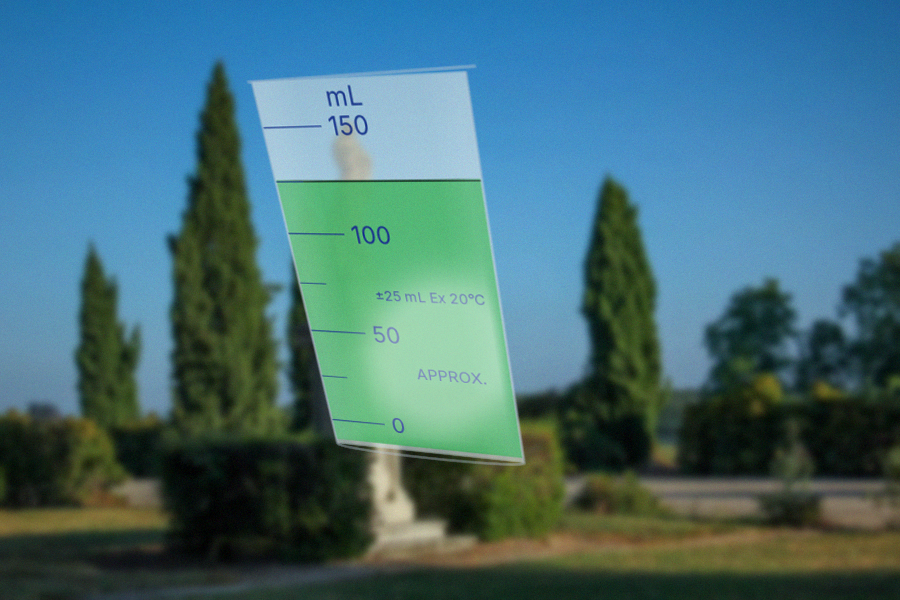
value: **125** mL
